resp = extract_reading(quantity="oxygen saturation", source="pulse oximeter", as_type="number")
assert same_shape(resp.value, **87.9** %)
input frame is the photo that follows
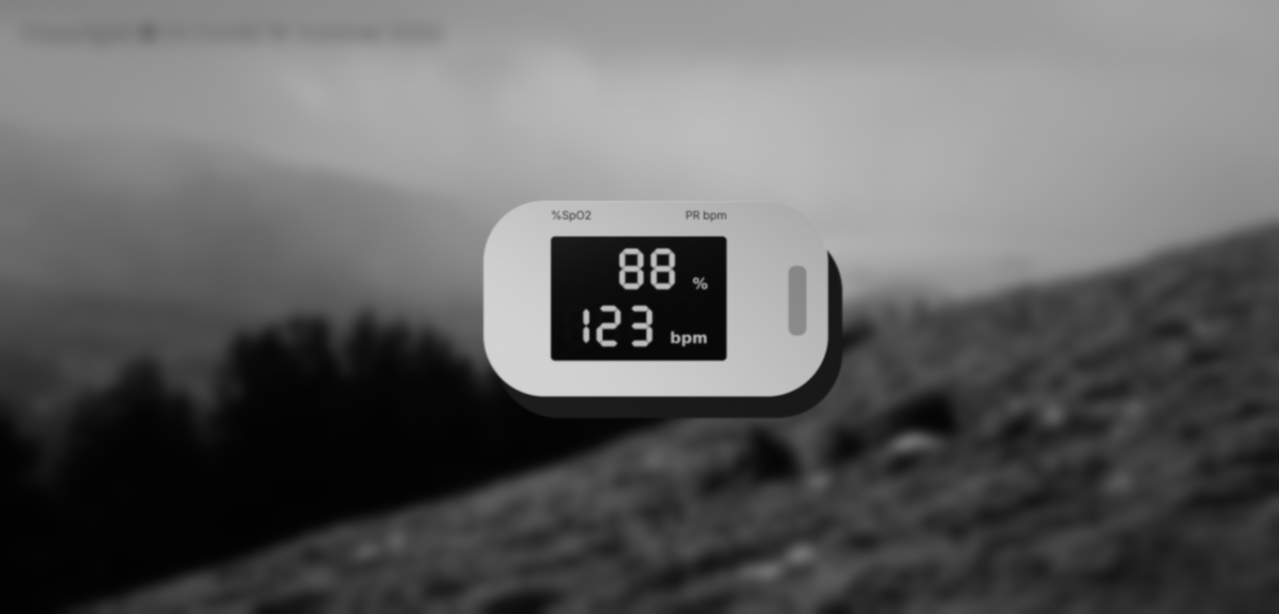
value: **88** %
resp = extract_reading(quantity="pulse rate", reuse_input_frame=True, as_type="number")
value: **123** bpm
